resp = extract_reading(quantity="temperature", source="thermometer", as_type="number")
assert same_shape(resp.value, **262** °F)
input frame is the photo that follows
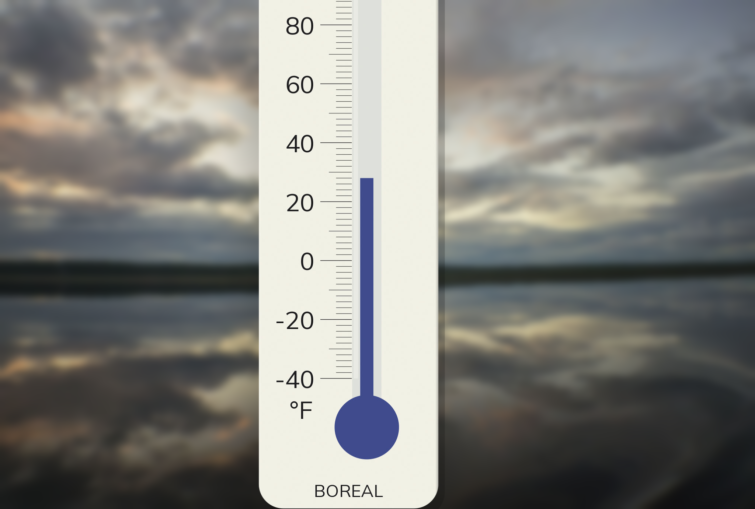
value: **28** °F
